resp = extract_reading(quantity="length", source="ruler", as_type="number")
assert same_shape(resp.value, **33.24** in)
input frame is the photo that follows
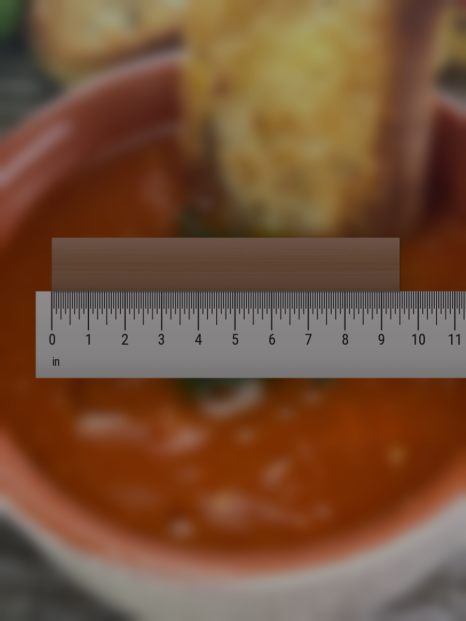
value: **9.5** in
